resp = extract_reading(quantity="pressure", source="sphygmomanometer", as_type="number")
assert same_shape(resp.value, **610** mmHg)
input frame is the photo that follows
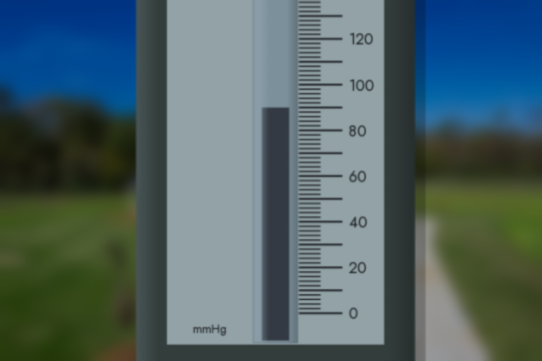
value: **90** mmHg
